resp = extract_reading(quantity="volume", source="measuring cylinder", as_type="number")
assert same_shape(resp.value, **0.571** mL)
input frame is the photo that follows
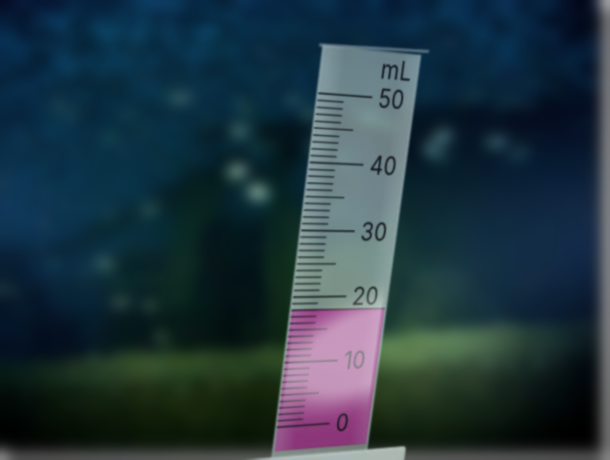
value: **18** mL
